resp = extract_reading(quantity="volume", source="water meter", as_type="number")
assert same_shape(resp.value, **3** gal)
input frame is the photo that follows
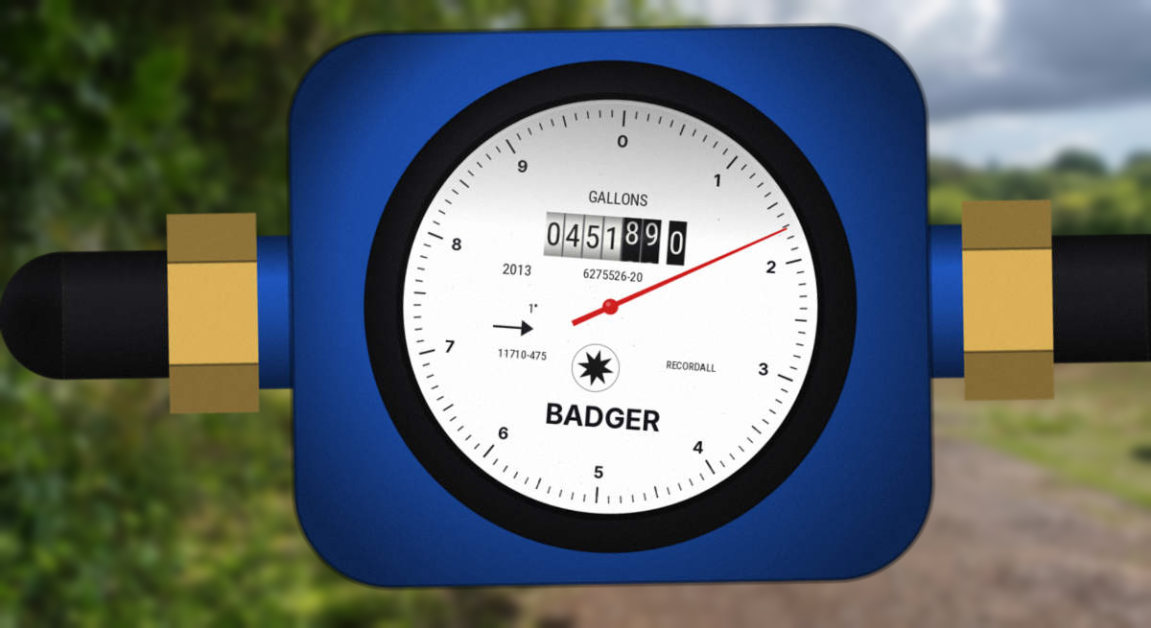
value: **451891.7** gal
